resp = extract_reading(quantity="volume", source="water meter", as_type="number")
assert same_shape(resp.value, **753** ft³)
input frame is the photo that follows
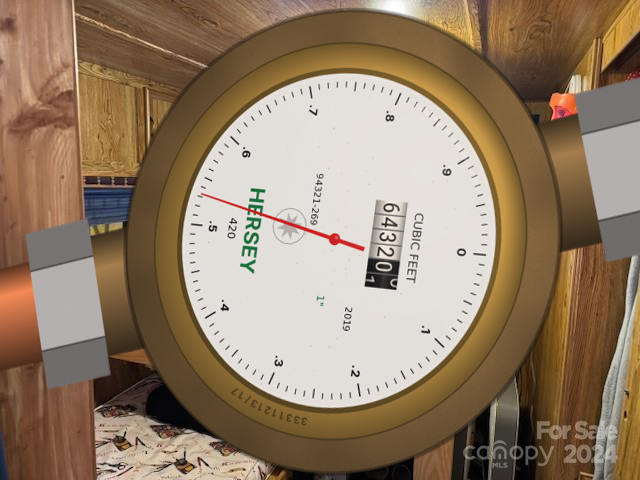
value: **643200.53** ft³
